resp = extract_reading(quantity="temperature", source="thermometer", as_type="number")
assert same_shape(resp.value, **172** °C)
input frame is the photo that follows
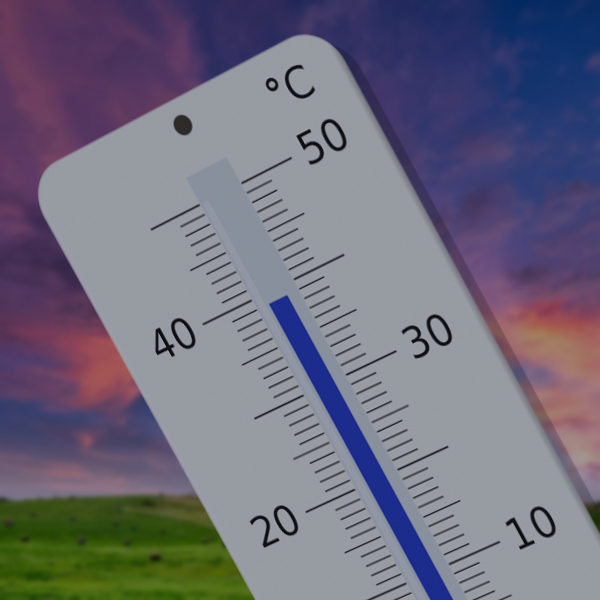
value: **39** °C
